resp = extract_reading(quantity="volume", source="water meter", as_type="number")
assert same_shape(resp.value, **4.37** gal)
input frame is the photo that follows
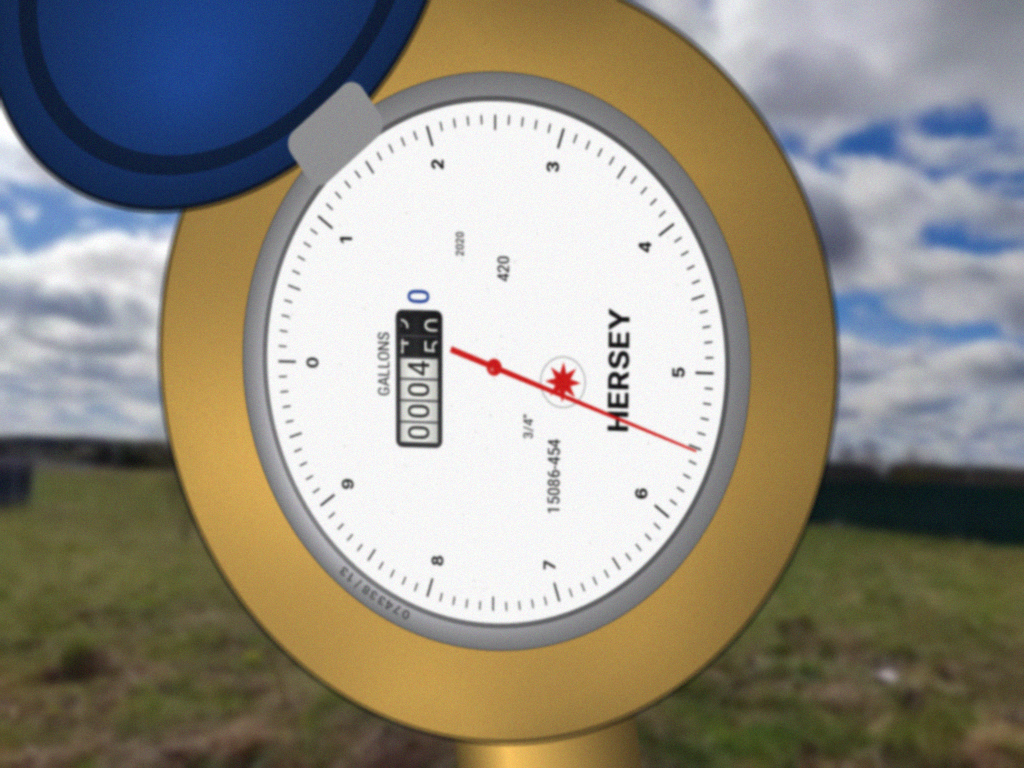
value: **4495.5** gal
